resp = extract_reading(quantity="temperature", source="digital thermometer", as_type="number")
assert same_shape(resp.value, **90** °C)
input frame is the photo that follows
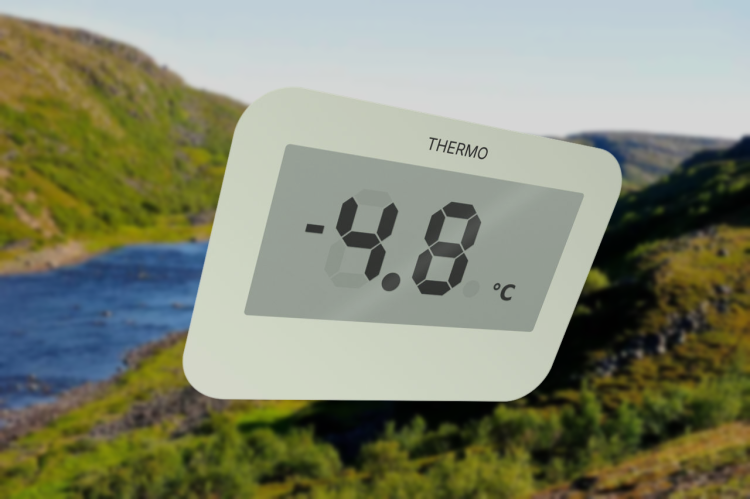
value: **-4.8** °C
